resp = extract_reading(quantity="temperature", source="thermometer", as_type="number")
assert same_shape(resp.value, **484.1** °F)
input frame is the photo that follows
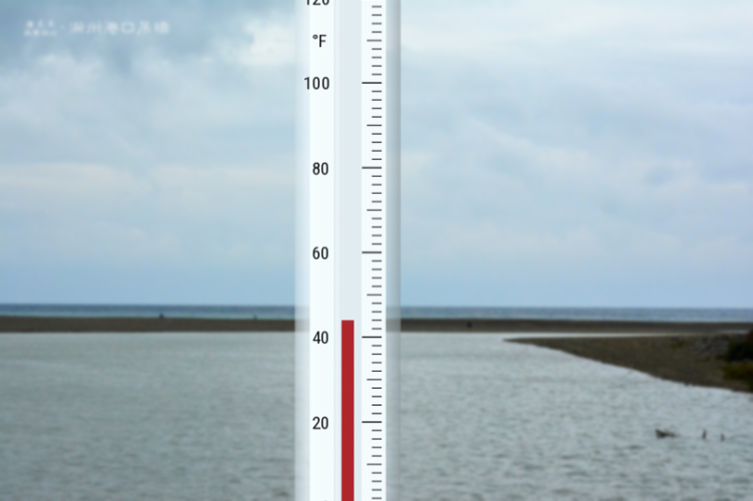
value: **44** °F
